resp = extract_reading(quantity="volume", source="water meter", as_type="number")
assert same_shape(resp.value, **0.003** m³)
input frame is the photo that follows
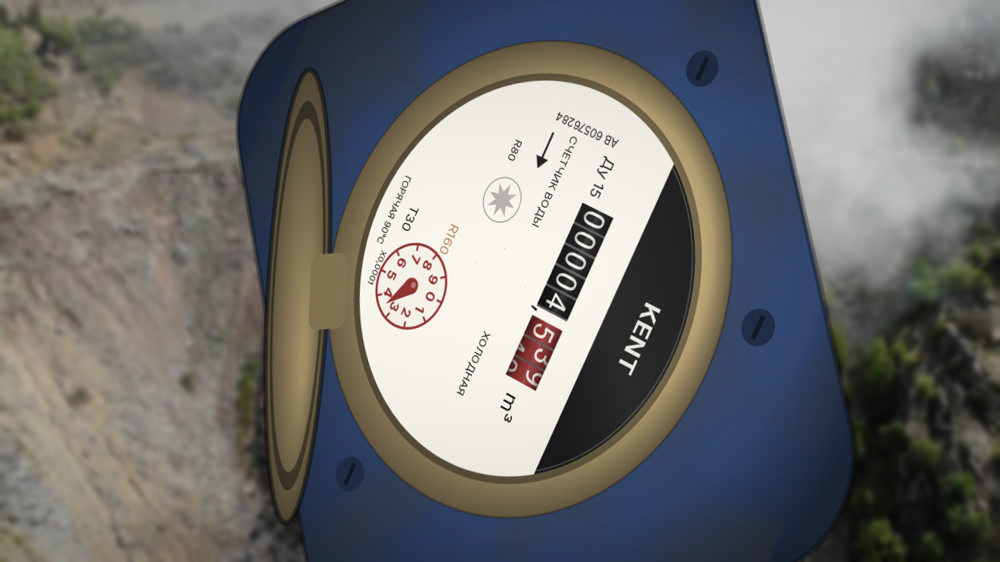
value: **4.5393** m³
